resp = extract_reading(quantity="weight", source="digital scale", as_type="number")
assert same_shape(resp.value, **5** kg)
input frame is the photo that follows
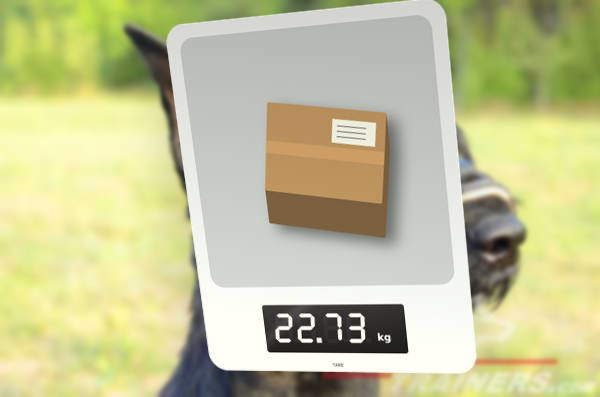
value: **22.73** kg
